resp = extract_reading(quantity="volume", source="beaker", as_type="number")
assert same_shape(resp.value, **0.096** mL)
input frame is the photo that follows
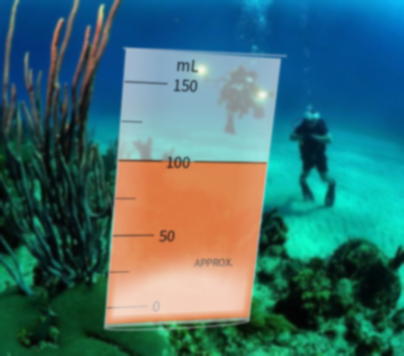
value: **100** mL
